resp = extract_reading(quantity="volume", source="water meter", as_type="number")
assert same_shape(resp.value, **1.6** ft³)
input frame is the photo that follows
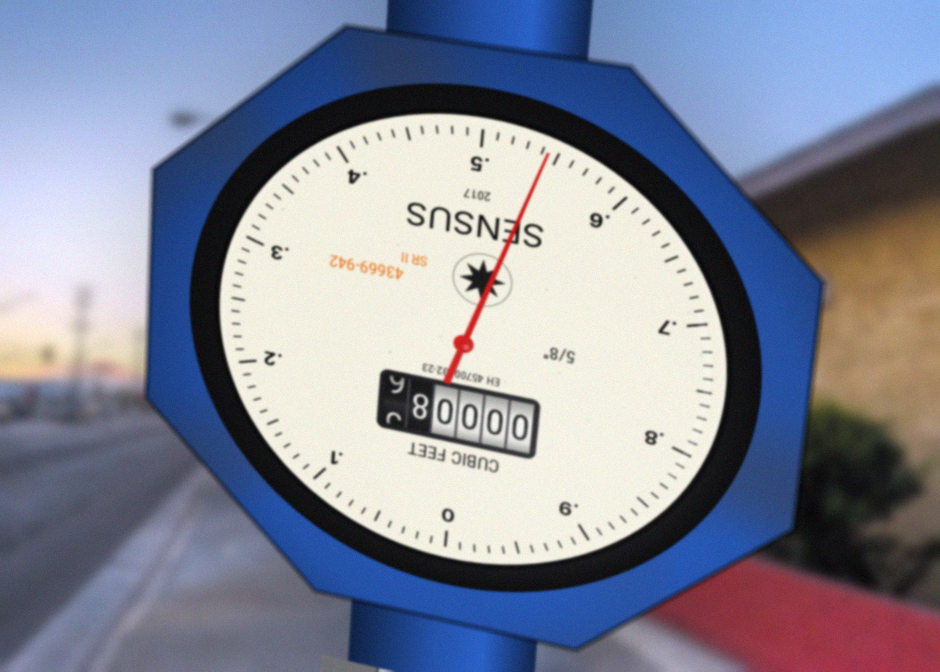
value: **85.54** ft³
